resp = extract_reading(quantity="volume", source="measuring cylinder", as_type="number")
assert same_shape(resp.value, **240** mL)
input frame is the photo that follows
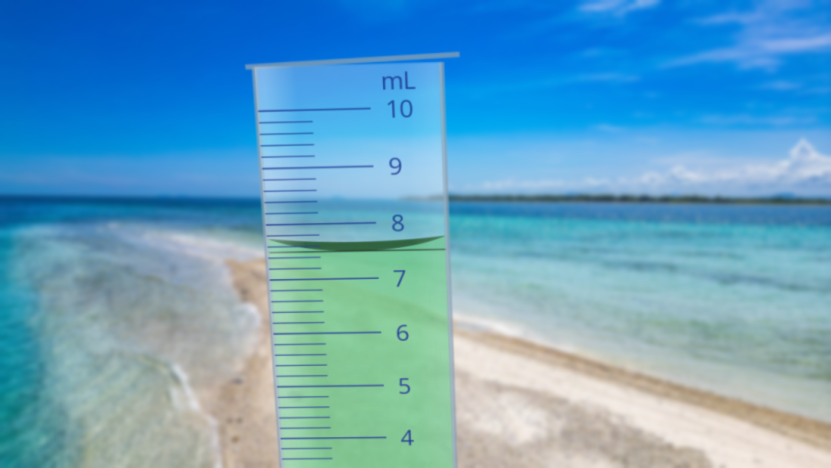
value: **7.5** mL
